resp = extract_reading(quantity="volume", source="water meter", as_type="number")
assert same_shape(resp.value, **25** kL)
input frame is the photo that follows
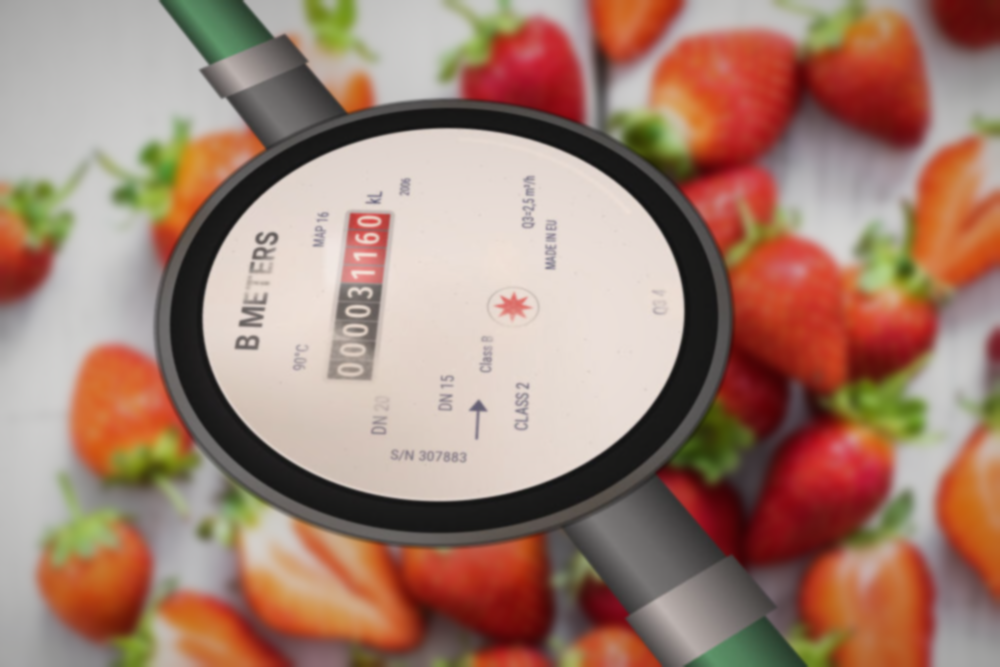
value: **3.1160** kL
